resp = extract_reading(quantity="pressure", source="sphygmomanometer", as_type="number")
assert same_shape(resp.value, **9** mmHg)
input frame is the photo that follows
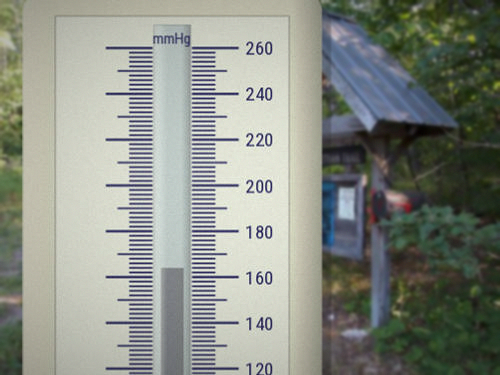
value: **164** mmHg
